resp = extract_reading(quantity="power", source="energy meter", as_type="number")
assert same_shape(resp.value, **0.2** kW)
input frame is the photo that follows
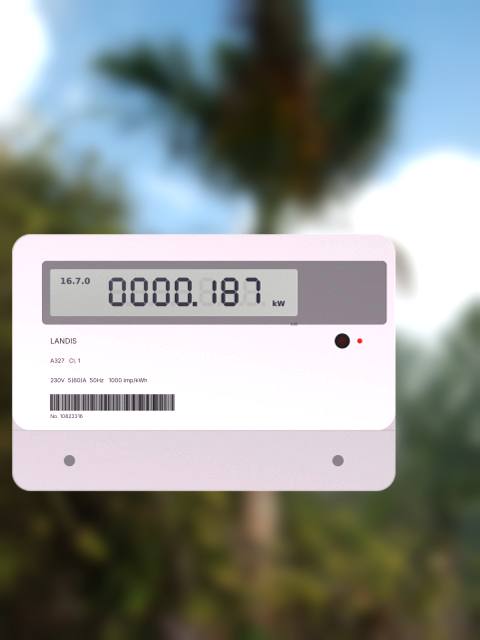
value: **0.187** kW
